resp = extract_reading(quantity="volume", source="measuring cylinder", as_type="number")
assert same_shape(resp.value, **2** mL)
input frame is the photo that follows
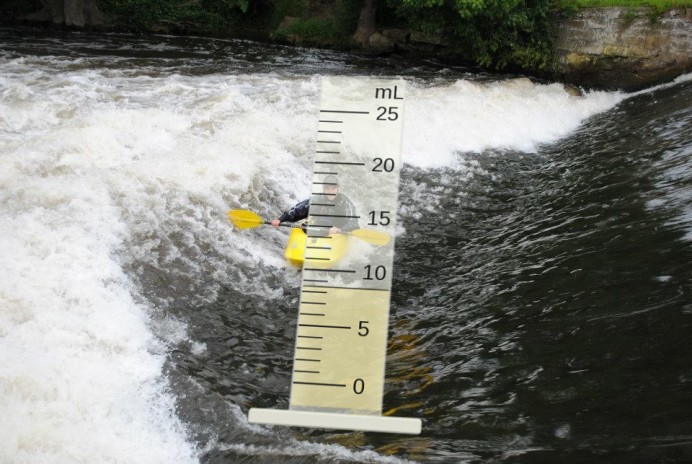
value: **8.5** mL
